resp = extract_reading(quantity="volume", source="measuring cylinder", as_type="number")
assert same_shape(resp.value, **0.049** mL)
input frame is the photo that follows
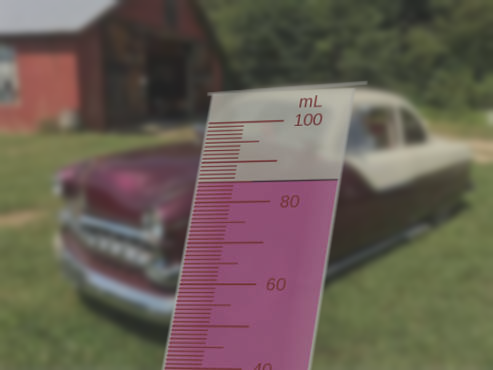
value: **85** mL
